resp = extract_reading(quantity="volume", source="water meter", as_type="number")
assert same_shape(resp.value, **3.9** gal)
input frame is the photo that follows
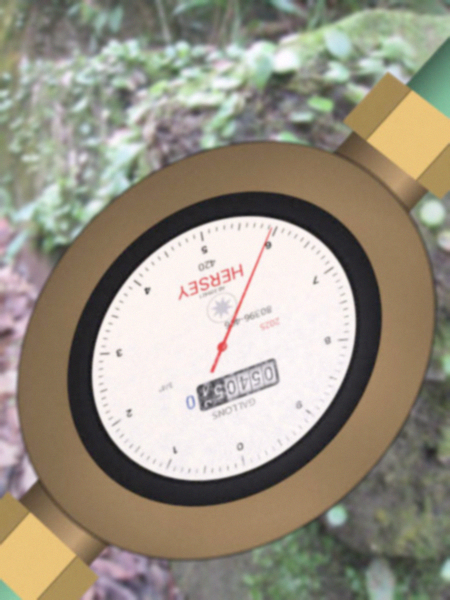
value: **540535.9** gal
